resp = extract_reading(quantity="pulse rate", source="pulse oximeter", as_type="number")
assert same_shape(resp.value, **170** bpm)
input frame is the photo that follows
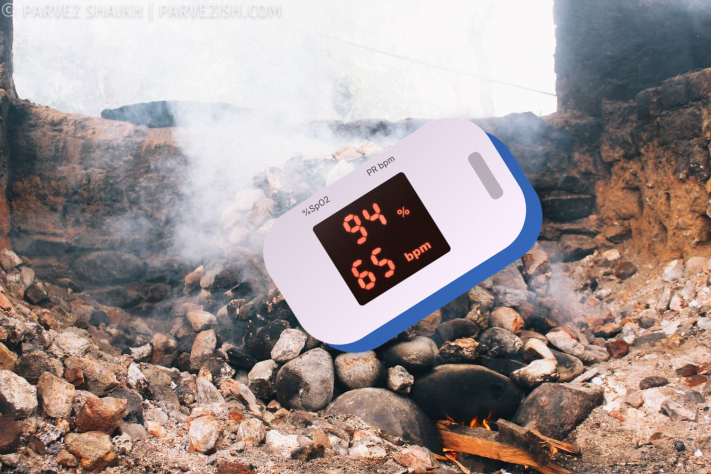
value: **65** bpm
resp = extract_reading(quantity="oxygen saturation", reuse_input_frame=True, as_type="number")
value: **94** %
